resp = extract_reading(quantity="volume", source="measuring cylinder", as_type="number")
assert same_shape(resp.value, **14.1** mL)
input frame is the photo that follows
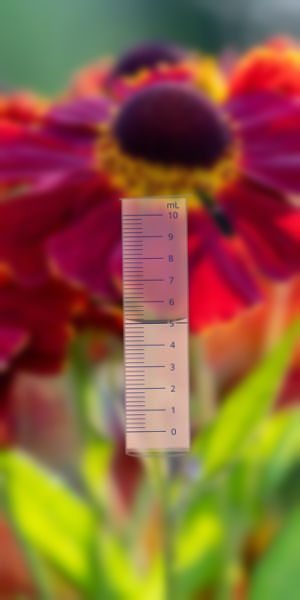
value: **5** mL
